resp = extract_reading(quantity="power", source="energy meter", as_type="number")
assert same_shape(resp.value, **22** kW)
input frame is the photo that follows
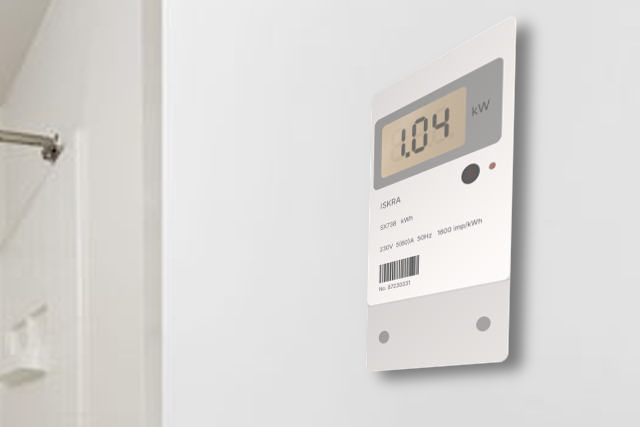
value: **1.04** kW
